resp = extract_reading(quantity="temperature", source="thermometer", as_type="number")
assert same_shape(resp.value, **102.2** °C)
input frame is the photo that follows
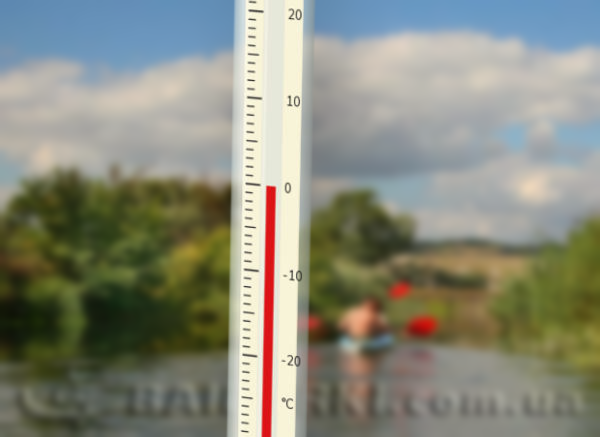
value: **0** °C
